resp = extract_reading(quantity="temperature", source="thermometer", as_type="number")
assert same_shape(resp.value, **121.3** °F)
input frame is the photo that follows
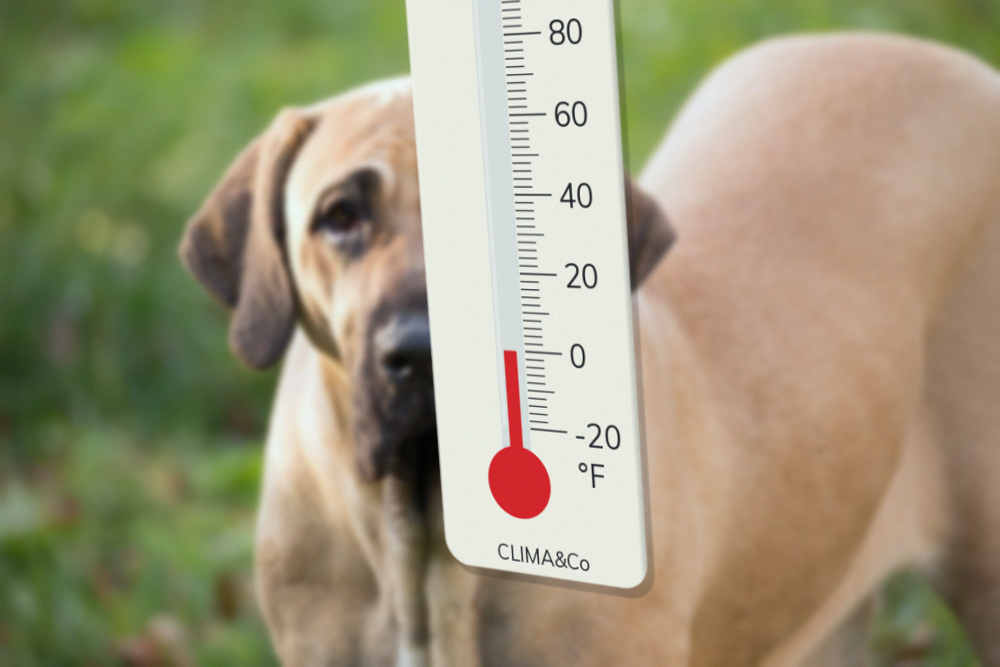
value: **0** °F
